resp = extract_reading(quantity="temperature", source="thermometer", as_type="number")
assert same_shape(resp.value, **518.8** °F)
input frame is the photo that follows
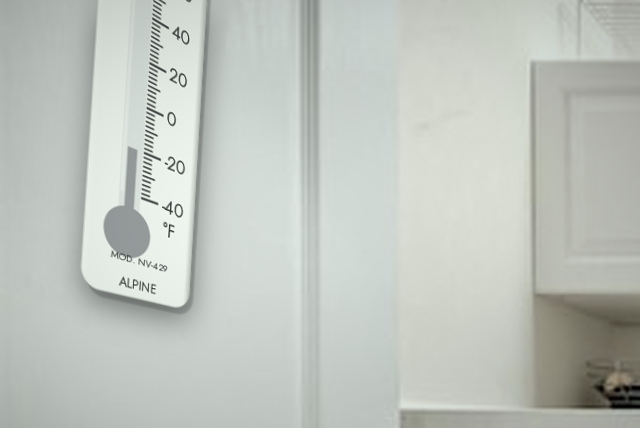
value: **-20** °F
